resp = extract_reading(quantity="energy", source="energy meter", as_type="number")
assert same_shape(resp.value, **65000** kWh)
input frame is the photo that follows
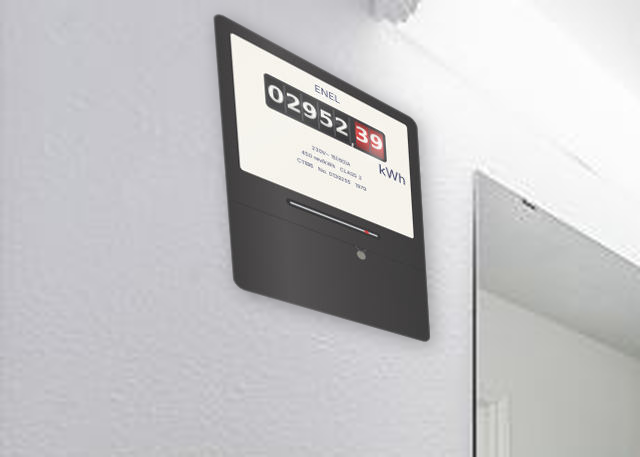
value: **2952.39** kWh
